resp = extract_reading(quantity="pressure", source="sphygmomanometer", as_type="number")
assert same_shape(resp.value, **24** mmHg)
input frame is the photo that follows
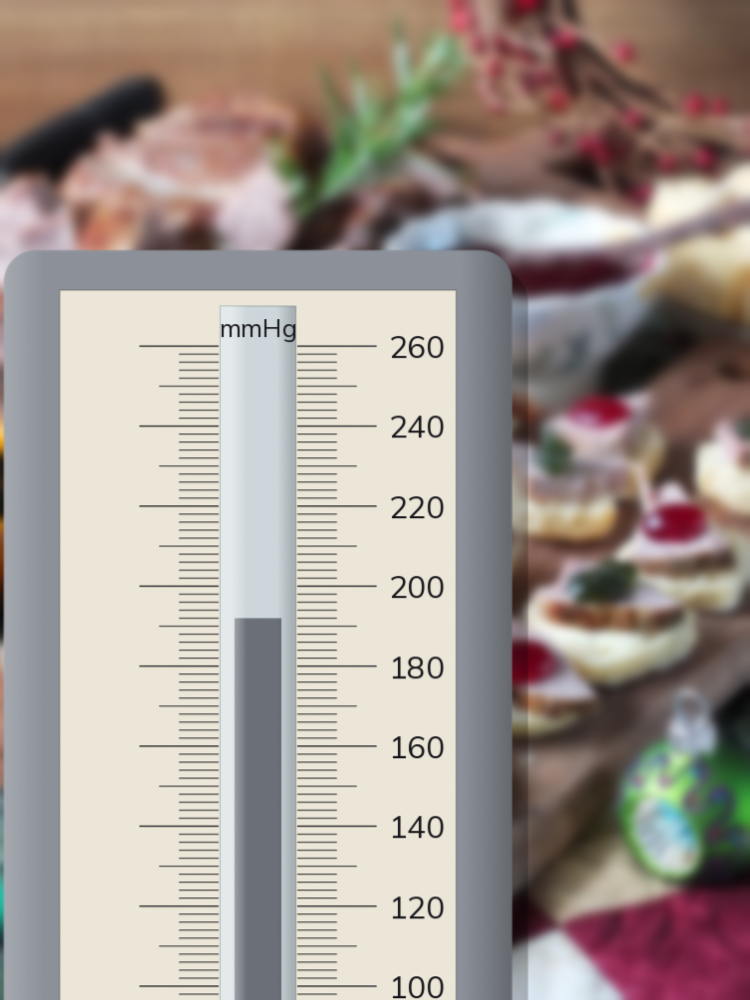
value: **192** mmHg
